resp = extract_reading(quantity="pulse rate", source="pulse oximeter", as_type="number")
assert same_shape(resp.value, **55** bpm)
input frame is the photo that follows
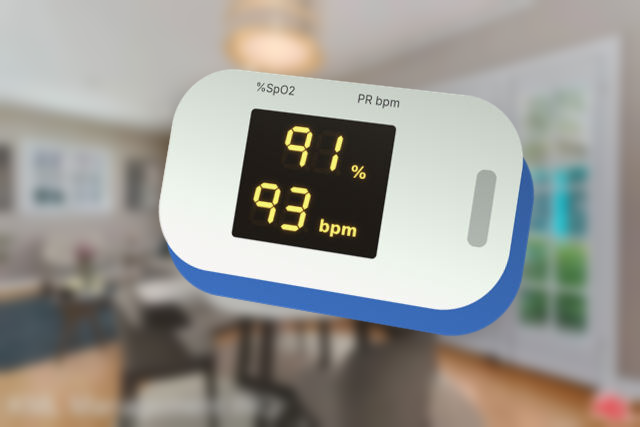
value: **93** bpm
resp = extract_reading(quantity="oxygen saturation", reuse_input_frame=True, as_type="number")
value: **91** %
